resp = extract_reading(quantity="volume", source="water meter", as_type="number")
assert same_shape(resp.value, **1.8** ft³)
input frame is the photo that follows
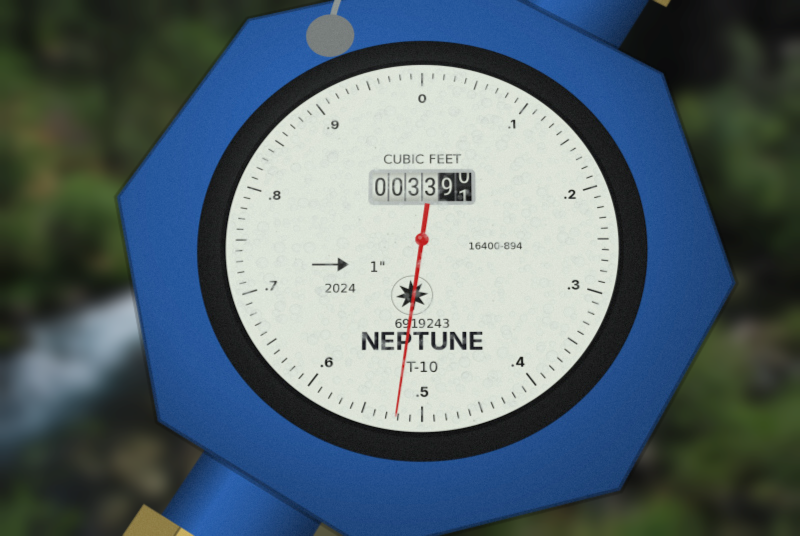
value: **3390.52** ft³
